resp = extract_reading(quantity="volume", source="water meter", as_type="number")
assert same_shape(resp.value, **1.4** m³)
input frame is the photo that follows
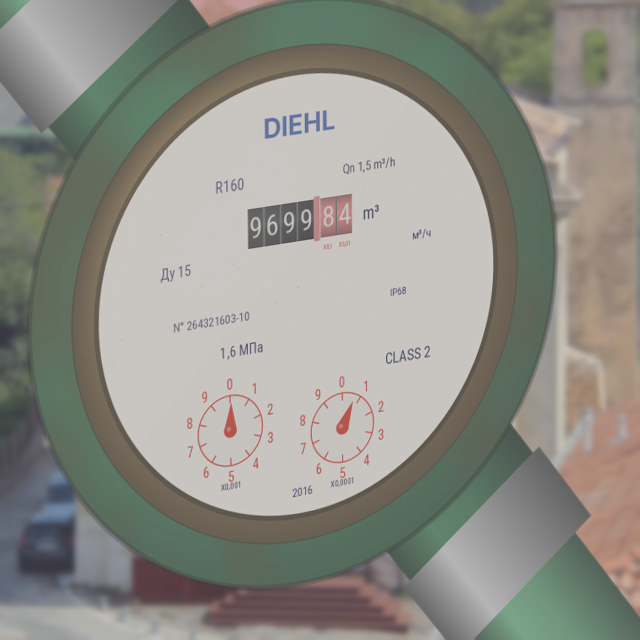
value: **9699.8400** m³
